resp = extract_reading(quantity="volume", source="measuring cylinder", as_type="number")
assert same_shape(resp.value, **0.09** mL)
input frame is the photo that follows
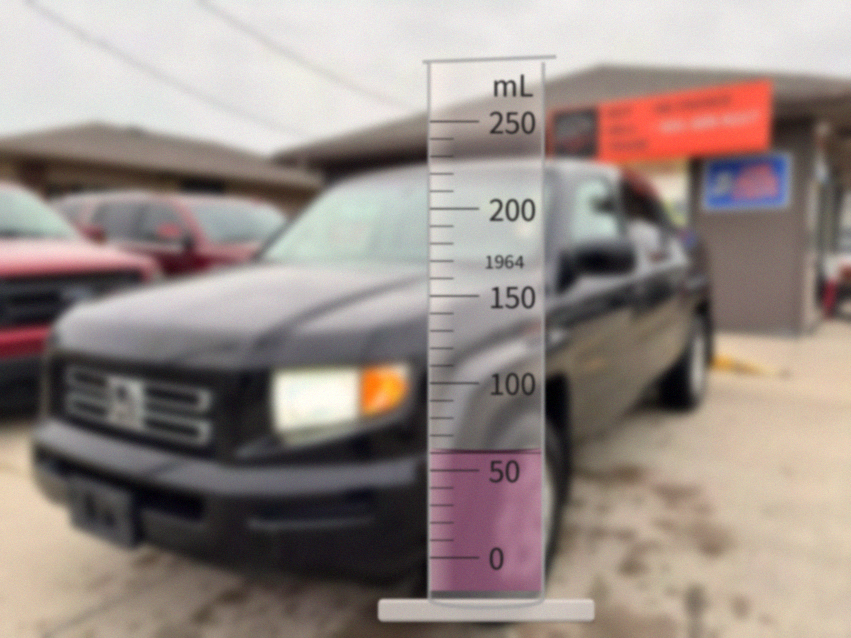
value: **60** mL
